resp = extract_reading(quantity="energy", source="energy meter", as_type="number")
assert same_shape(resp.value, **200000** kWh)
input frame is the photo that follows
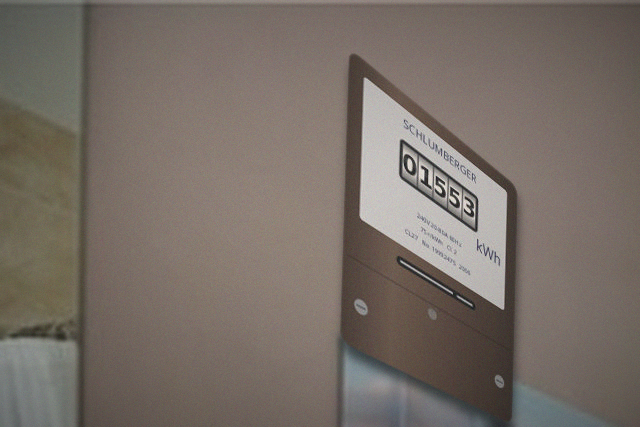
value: **1553** kWh
